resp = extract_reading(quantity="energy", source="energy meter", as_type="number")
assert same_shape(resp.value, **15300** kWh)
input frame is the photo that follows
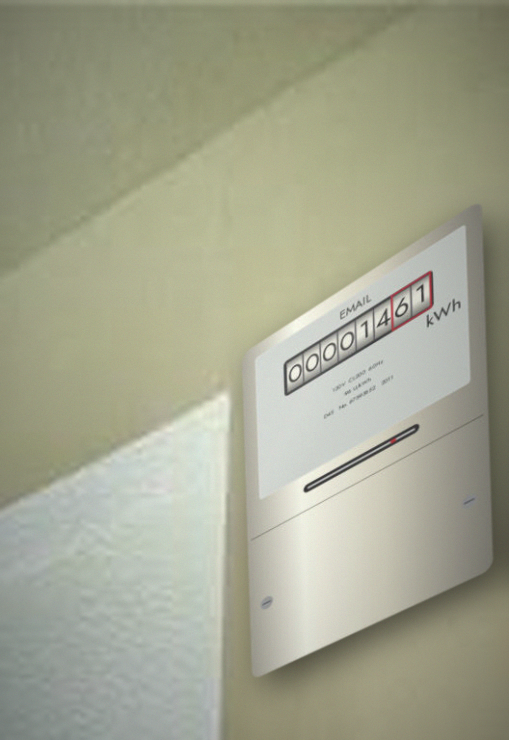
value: **14.61** kWh
